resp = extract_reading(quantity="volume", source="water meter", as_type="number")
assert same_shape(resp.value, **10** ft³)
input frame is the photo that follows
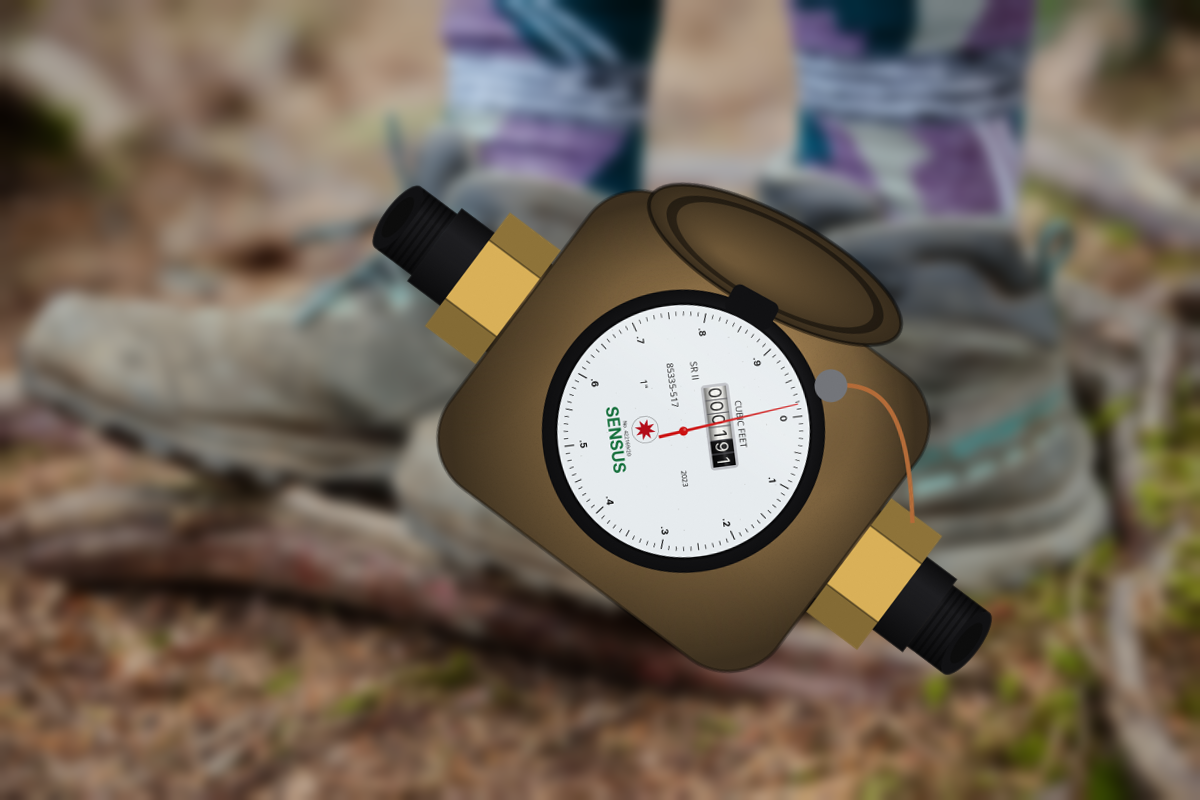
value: **190.98** ft³
